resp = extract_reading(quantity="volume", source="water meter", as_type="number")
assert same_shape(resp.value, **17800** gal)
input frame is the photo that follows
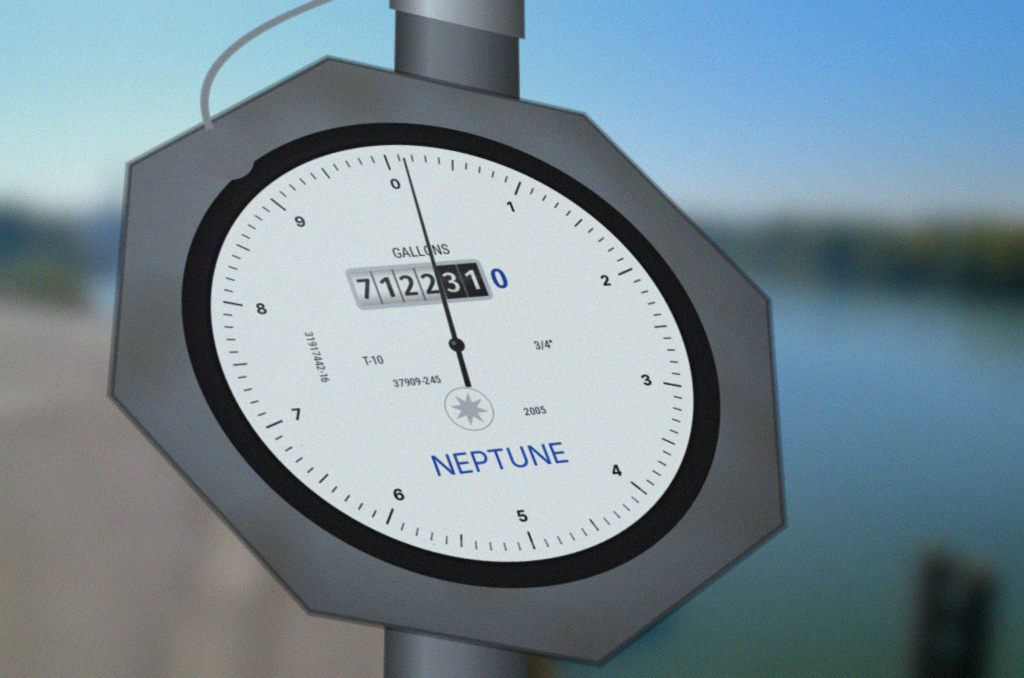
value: **7122310.1** gal
